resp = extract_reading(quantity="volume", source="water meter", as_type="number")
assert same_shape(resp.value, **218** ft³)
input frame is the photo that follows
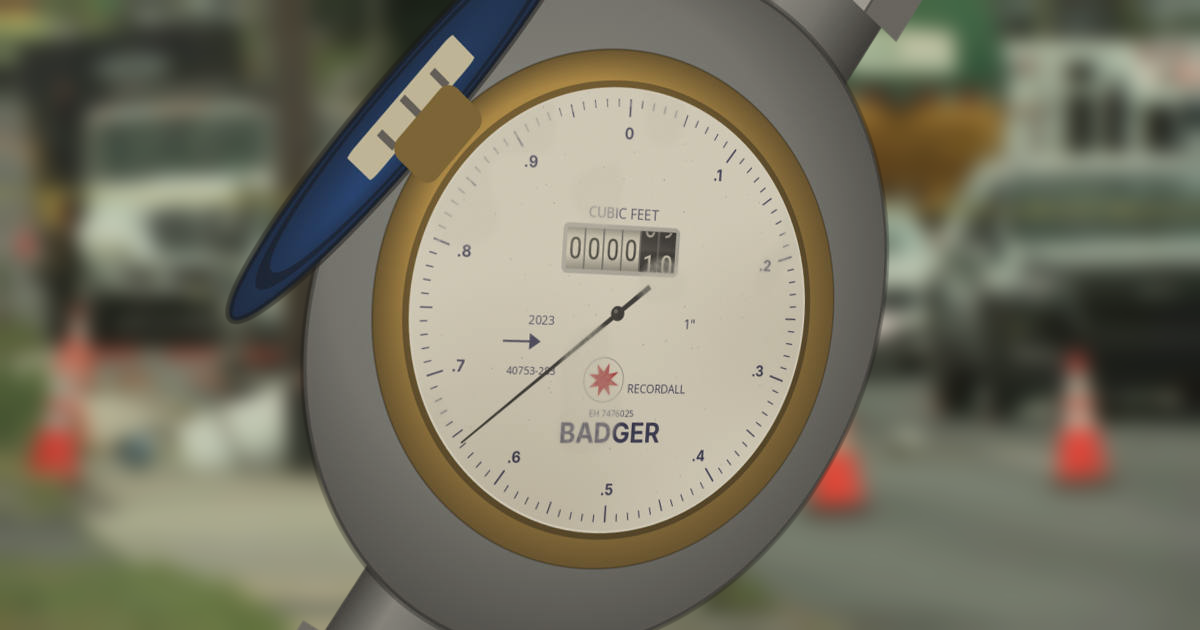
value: **9.64** ft³
